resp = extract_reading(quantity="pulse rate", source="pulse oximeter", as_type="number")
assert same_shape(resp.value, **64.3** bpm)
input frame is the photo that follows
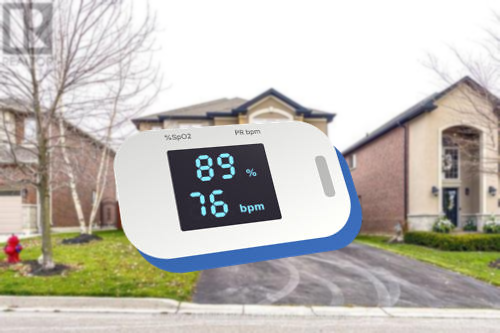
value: **76** bpm
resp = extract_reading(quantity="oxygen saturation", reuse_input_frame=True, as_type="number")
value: **89** %
